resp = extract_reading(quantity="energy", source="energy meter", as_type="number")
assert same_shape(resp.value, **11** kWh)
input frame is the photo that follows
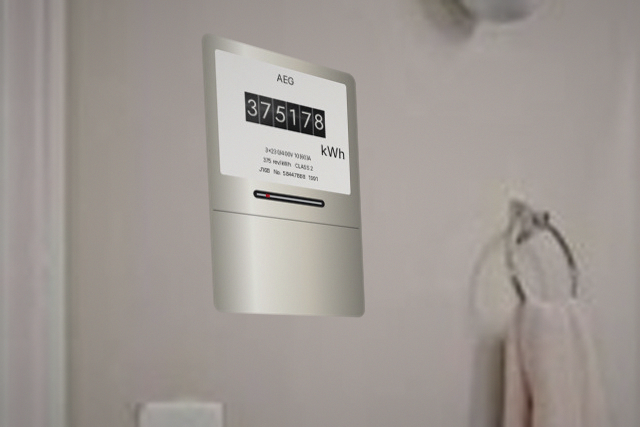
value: **375178** kWh
